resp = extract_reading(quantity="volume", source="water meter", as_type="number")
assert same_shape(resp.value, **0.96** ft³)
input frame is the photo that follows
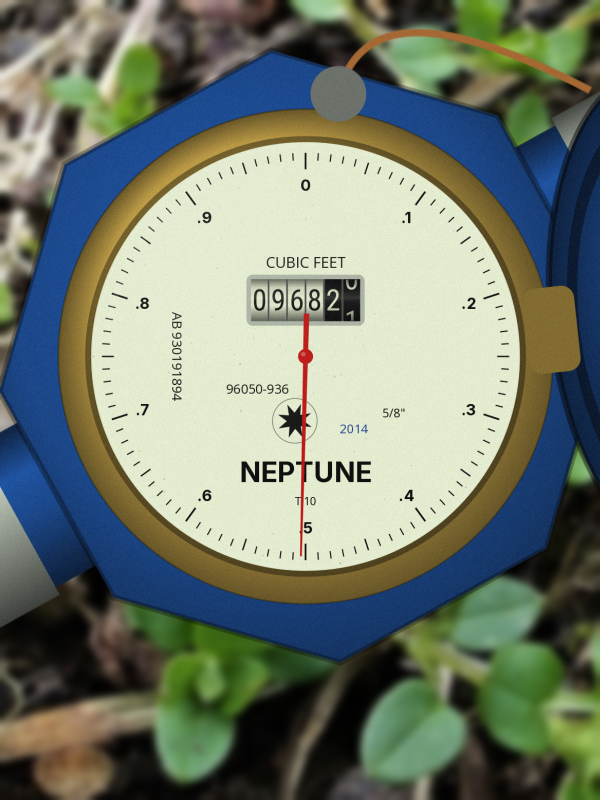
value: **96820.50** ft³
